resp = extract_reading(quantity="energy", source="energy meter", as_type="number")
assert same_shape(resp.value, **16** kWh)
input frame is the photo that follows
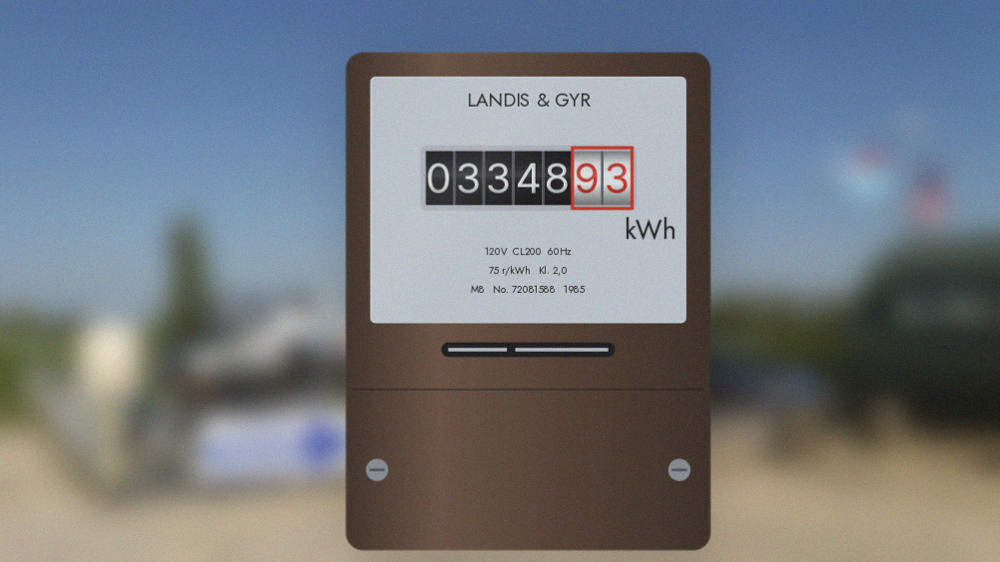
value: **3348.93** kWh
